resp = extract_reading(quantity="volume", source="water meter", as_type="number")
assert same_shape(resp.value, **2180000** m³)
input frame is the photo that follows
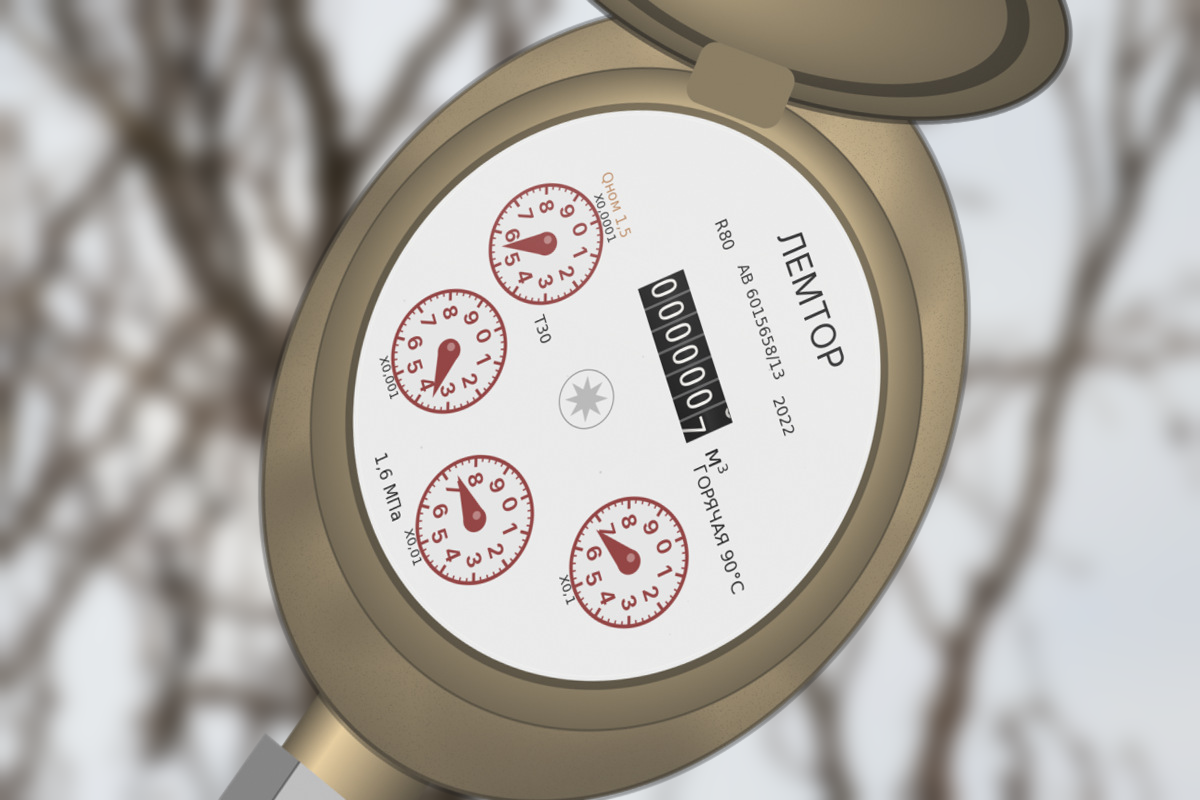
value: **6.6735** m³
